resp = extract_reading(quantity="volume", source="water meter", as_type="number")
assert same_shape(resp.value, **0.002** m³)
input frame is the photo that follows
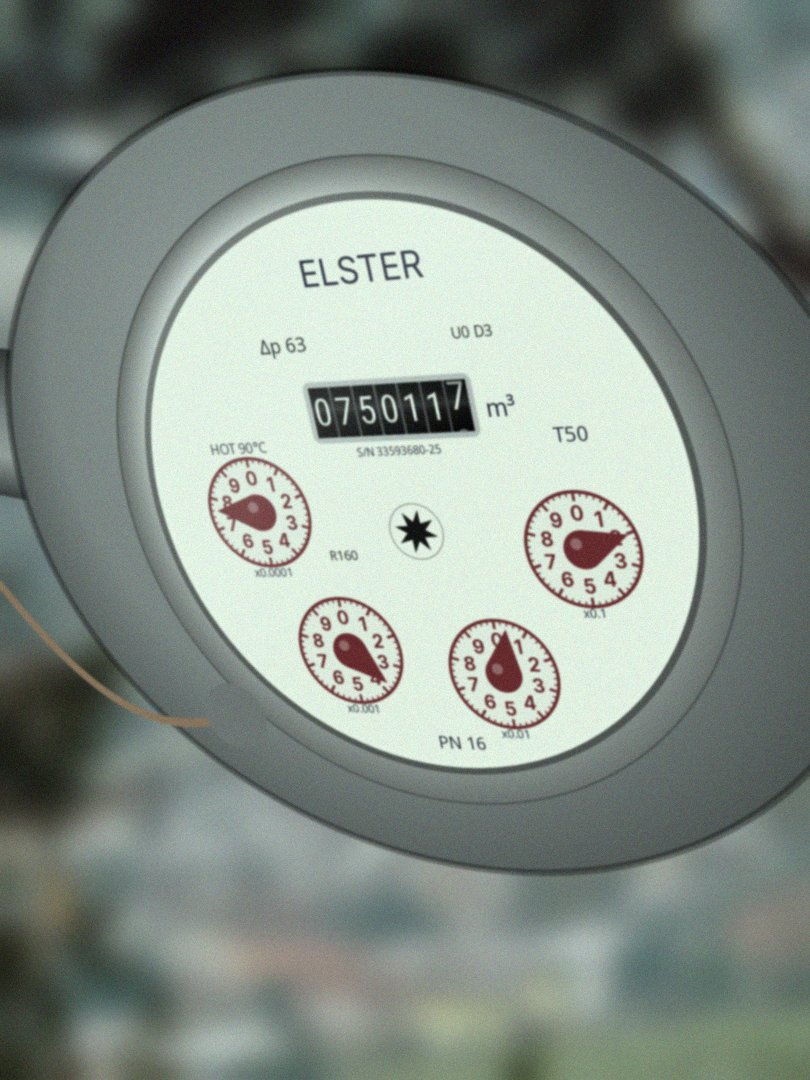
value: **750117.2037** m³
